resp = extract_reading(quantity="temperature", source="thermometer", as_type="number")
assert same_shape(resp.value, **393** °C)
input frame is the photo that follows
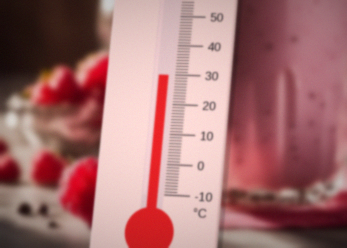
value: **30** °C
